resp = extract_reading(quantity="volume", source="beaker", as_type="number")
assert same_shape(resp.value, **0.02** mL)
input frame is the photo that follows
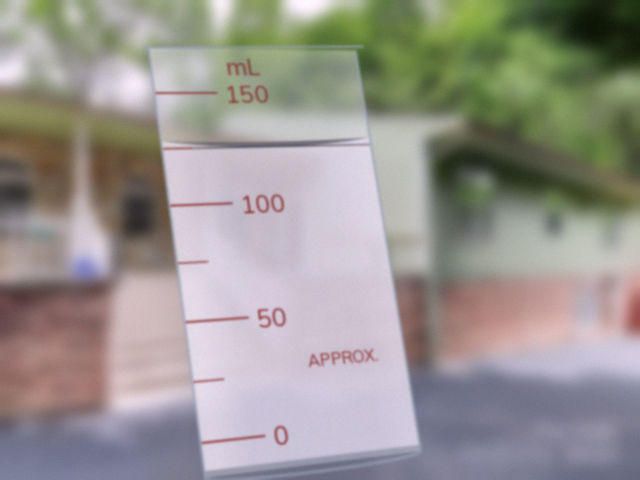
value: **125** mL
